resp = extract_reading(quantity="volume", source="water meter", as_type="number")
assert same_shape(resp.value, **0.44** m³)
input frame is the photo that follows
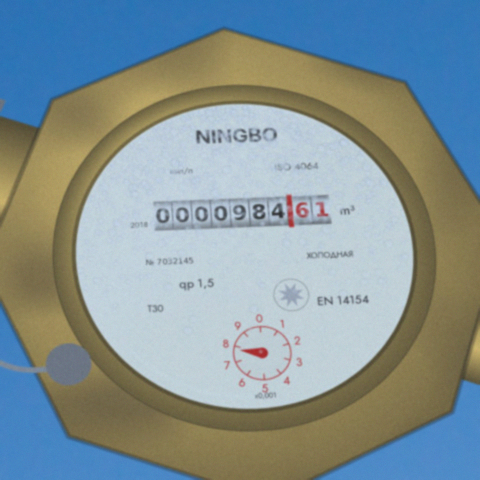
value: **984.617** m³
